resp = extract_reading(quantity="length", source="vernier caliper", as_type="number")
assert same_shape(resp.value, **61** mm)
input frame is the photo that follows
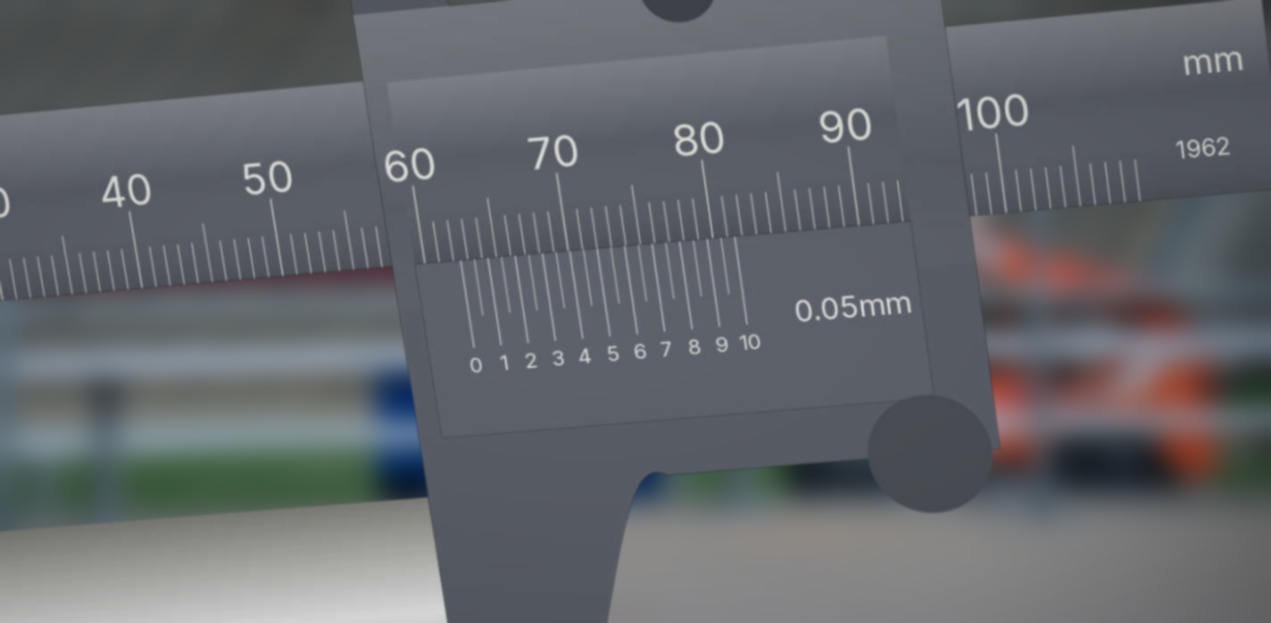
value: **62.5** mm
